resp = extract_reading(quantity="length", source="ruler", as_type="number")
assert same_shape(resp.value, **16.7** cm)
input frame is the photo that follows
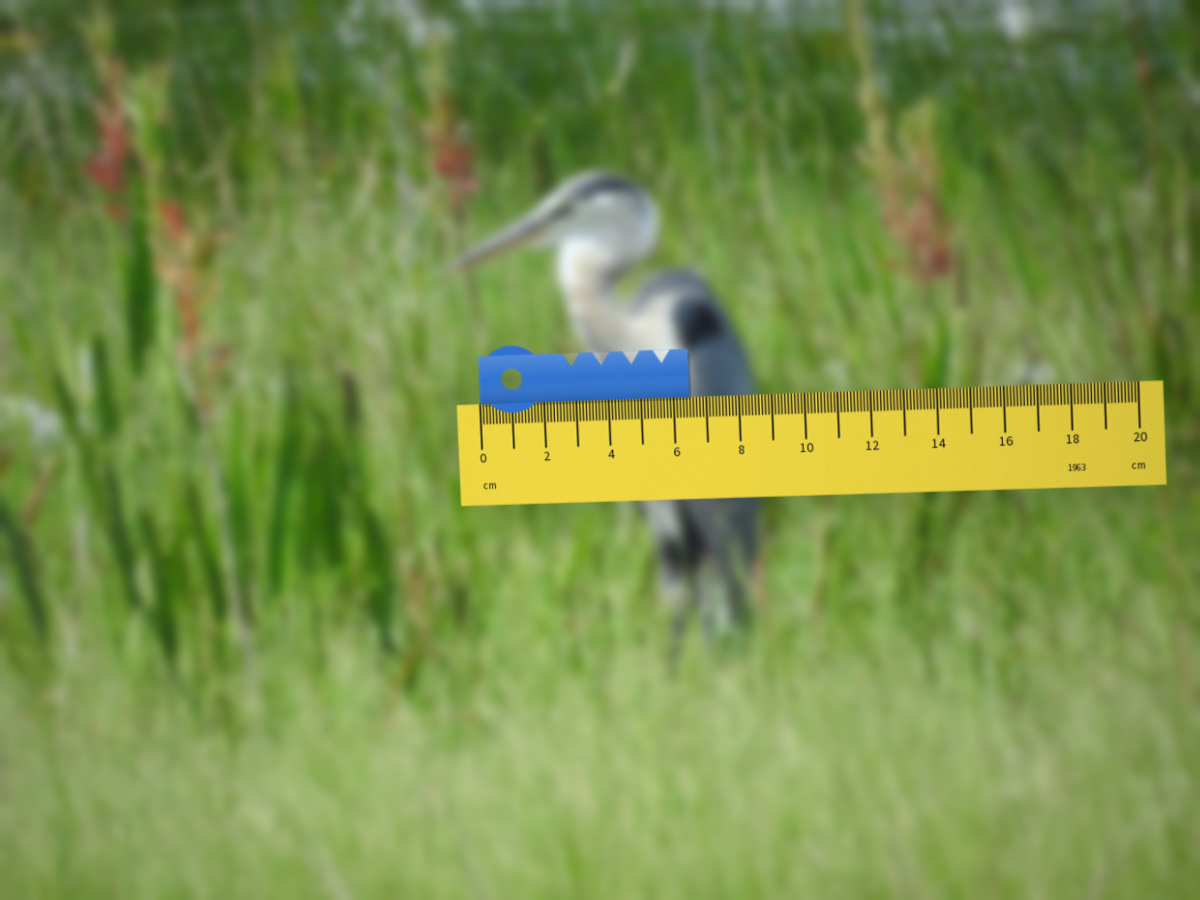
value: **6.5** cm
